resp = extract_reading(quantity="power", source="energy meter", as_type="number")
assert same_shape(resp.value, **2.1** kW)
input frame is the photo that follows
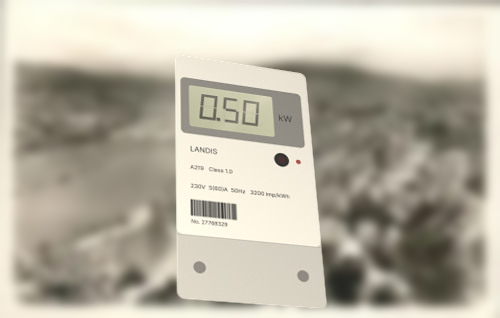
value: **0.50** kW
